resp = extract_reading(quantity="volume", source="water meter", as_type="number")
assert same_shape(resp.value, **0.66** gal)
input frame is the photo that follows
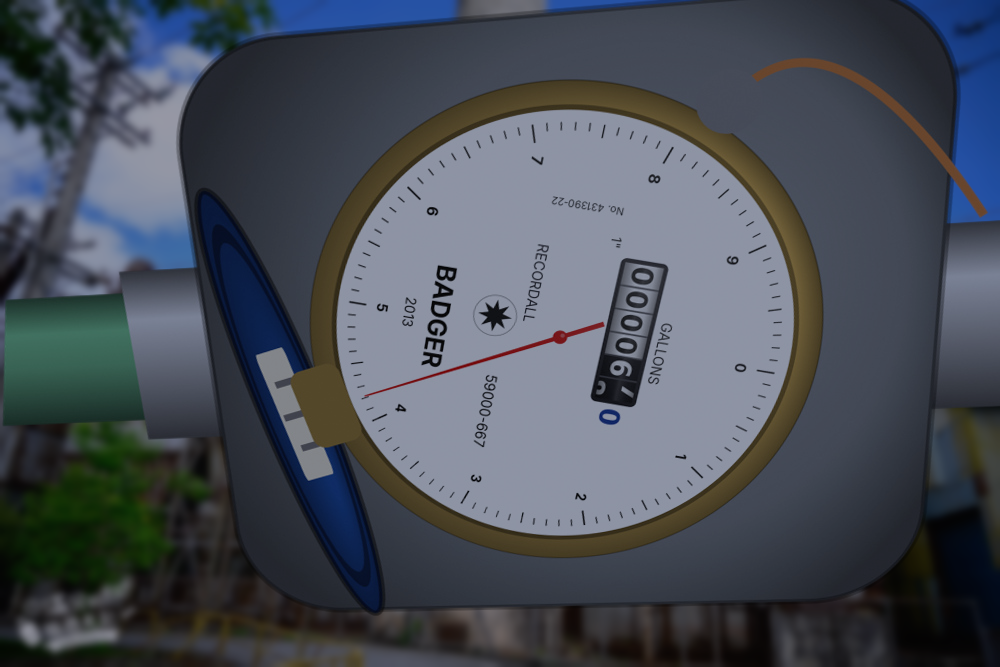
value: **674.2** gal
